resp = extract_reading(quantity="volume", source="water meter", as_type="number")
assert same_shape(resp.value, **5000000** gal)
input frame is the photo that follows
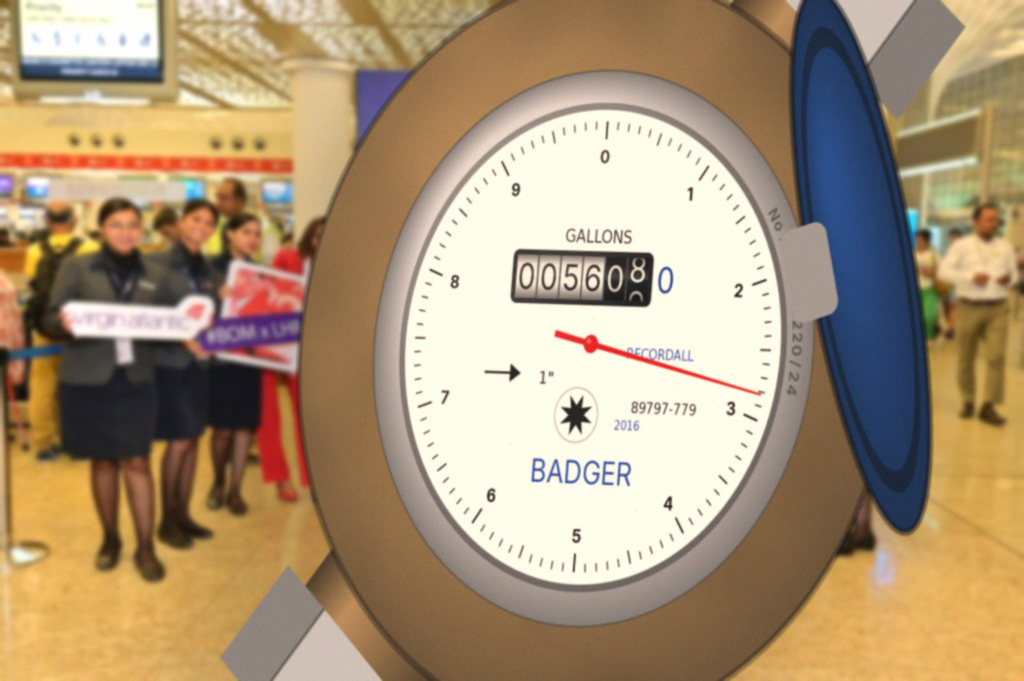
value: **56082.8** gal
